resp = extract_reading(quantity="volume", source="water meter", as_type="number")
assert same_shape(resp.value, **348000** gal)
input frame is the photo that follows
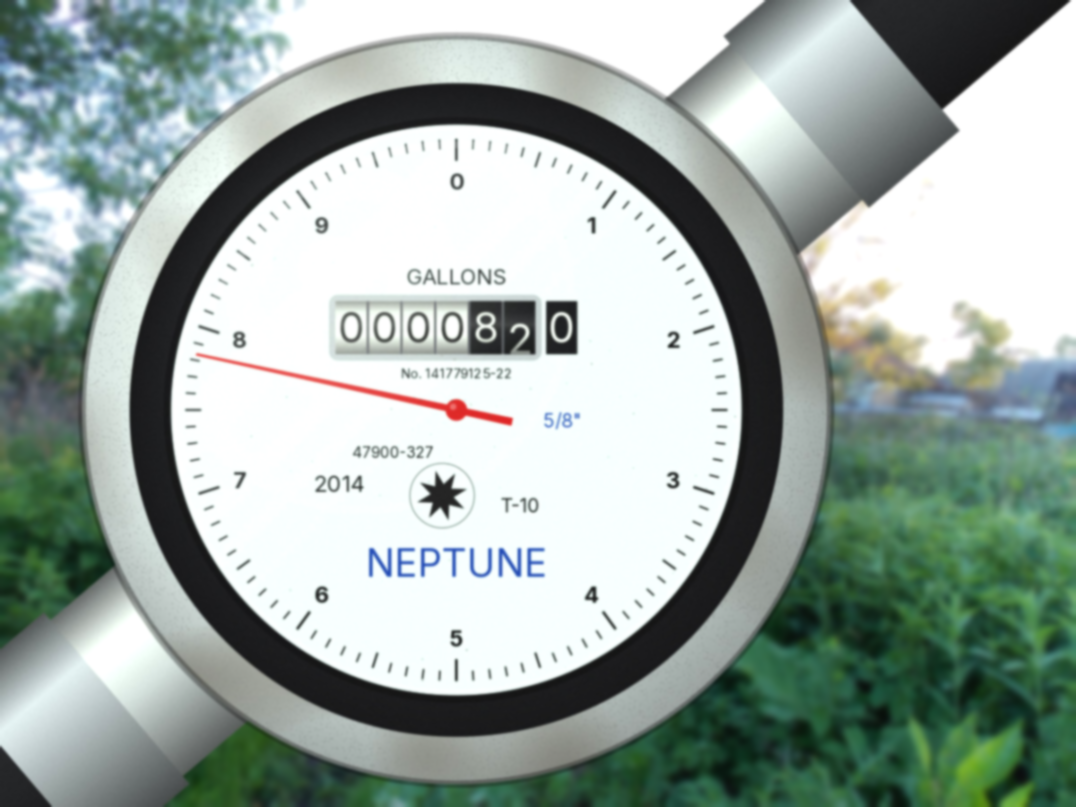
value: **817.8** gal
